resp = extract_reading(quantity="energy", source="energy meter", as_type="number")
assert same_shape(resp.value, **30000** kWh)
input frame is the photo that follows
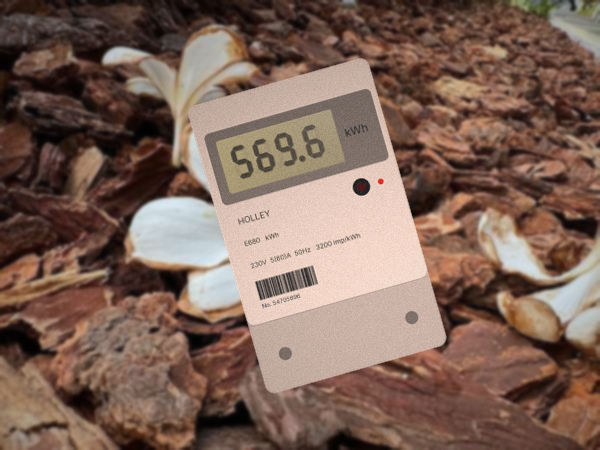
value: **569.6** kWh
